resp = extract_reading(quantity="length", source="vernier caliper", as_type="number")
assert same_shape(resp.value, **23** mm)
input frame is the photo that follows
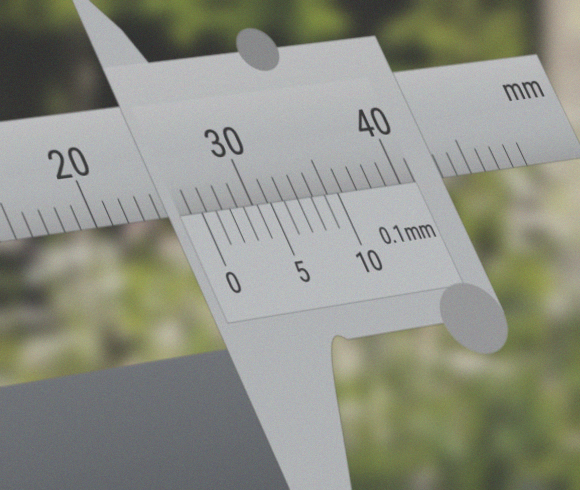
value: **26.7** mm
